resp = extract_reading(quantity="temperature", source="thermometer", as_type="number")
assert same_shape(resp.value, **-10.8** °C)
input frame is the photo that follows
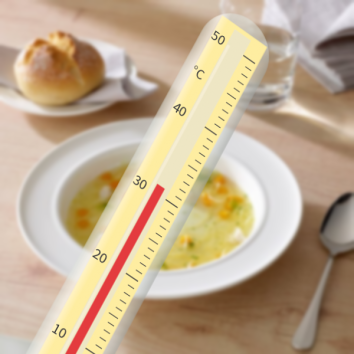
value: **31** °C
